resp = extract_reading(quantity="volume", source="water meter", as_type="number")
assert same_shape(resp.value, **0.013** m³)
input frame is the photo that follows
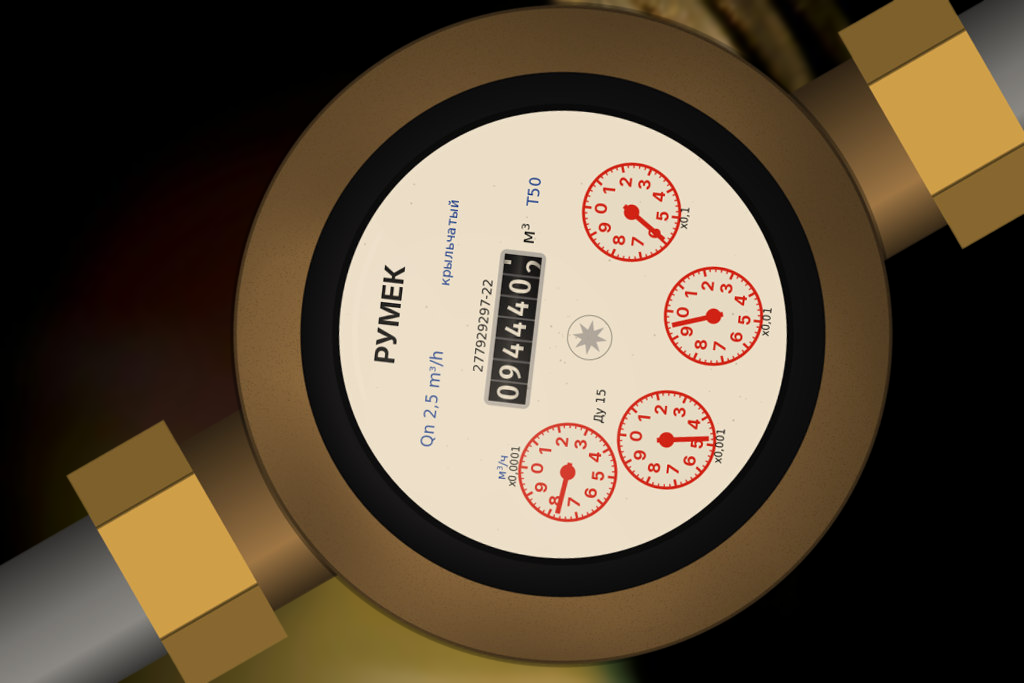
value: **944401.5947** m³
